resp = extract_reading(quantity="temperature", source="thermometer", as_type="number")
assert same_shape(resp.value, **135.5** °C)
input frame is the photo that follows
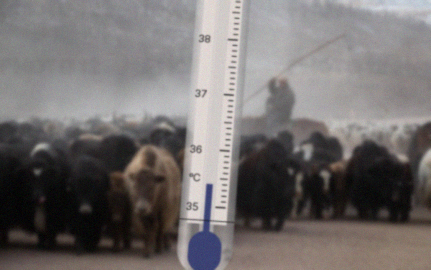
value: **35.4** °C
